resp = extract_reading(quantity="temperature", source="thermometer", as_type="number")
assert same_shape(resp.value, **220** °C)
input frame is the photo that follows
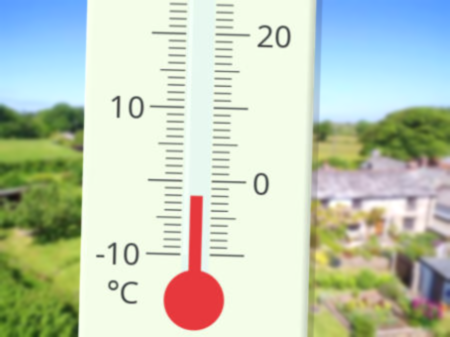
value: **-2** °C
